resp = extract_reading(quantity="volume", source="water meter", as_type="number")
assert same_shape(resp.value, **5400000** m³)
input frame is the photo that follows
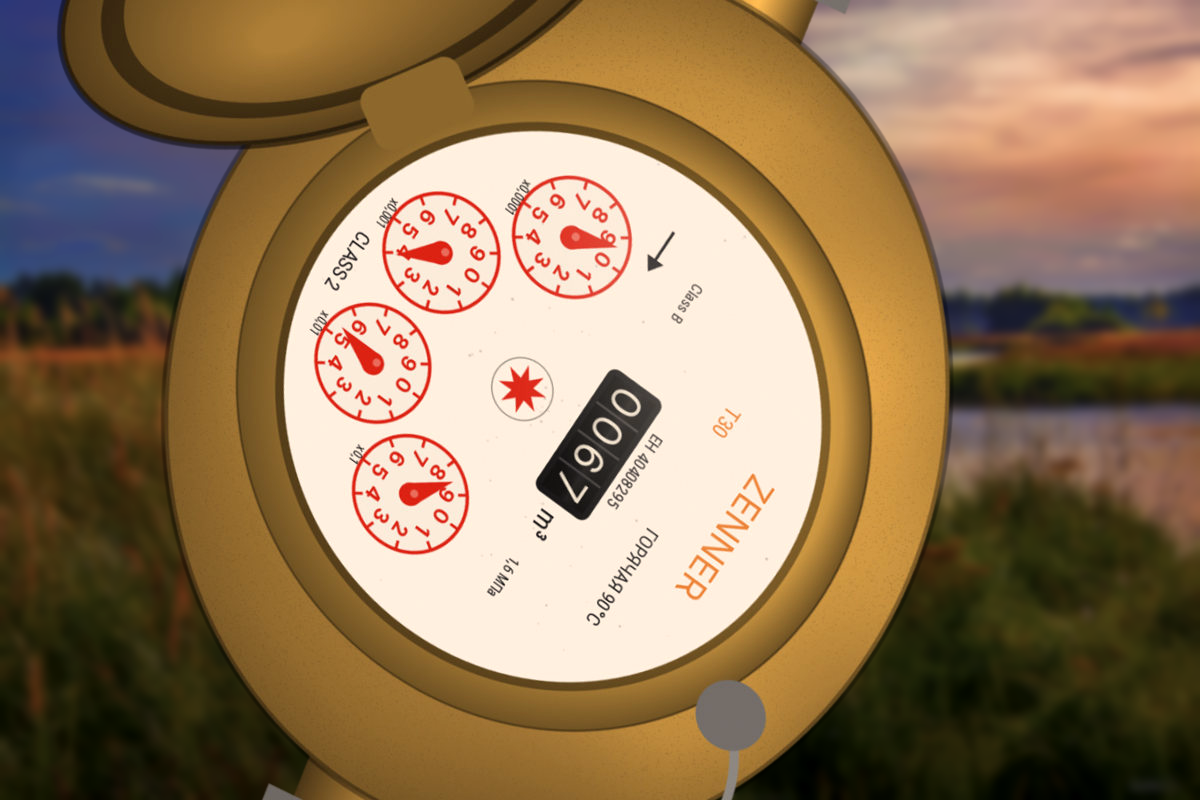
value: **67.8539** m³
